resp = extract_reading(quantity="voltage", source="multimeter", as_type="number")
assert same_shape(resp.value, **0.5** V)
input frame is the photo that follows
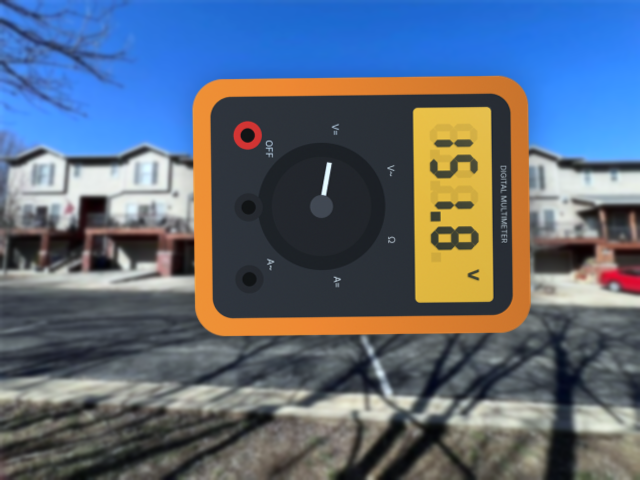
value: **151.8** V
